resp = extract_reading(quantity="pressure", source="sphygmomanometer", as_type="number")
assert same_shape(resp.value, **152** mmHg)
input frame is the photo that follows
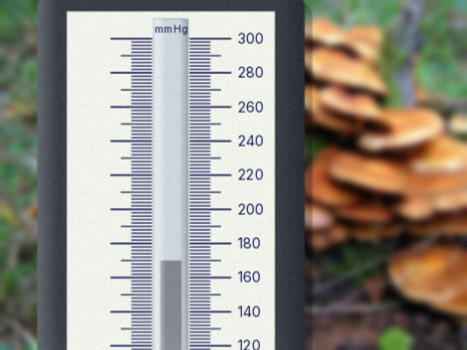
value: **170** mmHg
